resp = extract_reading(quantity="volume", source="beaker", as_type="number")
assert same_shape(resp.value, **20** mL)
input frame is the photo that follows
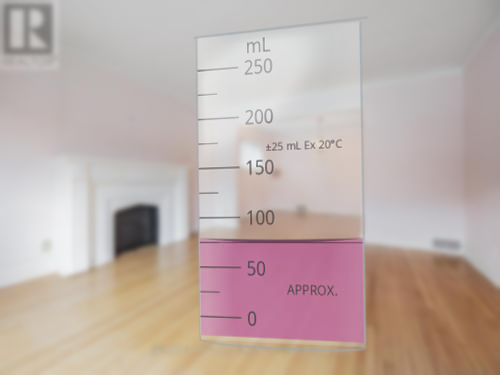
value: **75** mL
